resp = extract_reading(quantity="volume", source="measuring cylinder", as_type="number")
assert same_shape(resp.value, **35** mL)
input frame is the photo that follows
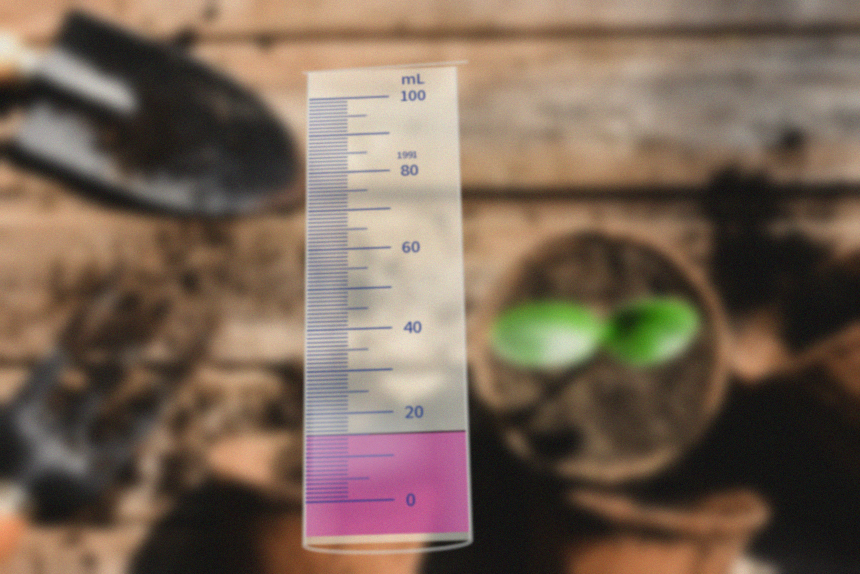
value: **15** mL
